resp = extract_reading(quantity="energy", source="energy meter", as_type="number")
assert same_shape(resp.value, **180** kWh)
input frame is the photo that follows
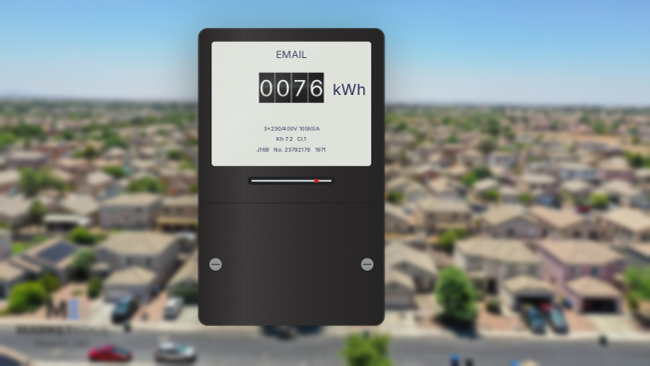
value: **76** kWh
